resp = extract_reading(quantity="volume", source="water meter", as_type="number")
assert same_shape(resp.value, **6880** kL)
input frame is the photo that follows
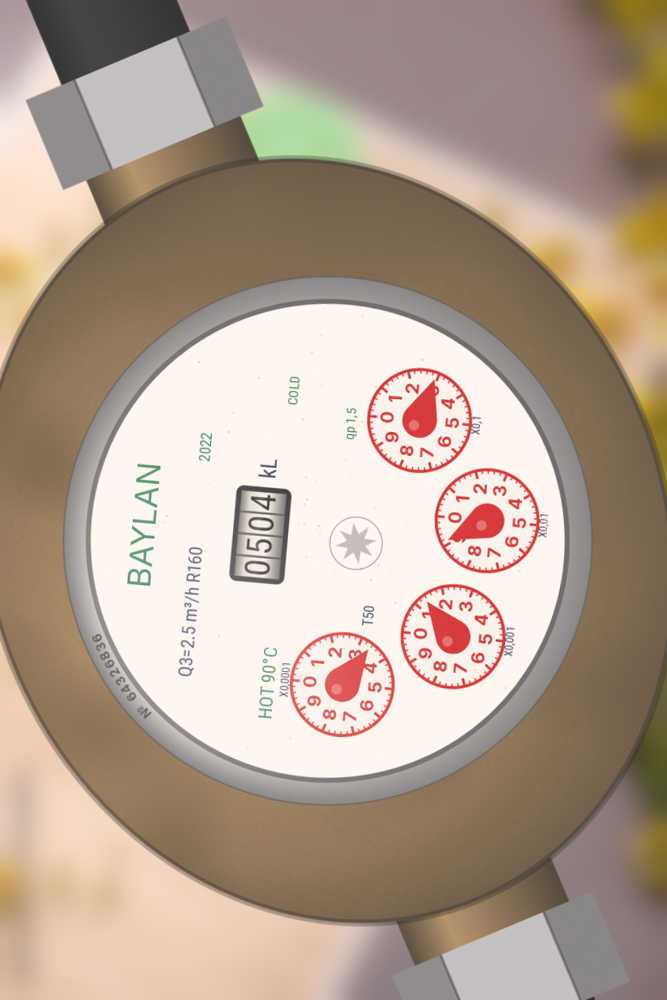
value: **504.2913** kL
